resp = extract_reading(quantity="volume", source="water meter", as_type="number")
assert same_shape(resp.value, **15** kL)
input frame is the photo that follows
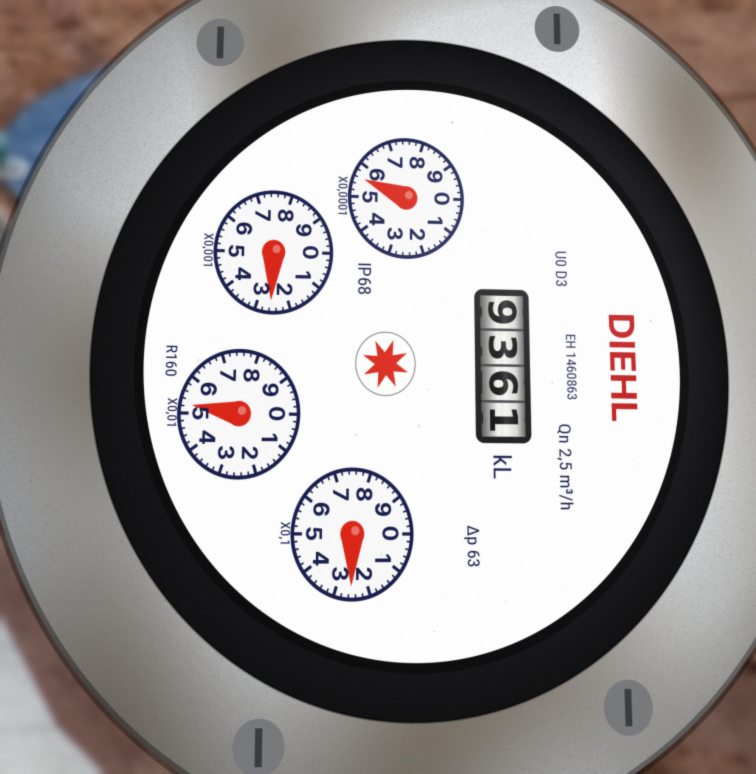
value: **9361.2525** kL
